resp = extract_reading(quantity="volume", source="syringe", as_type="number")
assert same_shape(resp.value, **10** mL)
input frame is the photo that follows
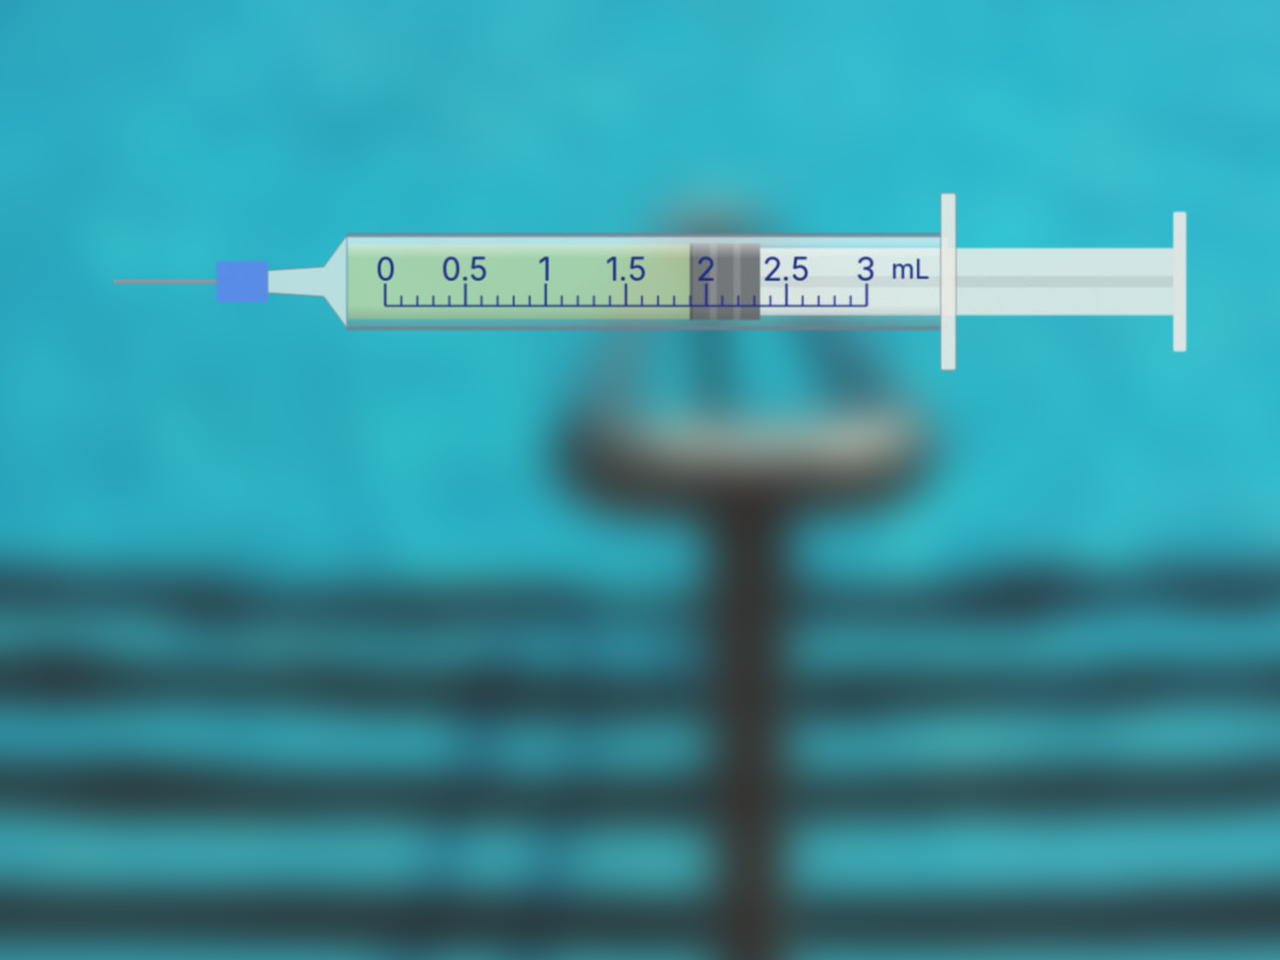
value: **1.9** mL
